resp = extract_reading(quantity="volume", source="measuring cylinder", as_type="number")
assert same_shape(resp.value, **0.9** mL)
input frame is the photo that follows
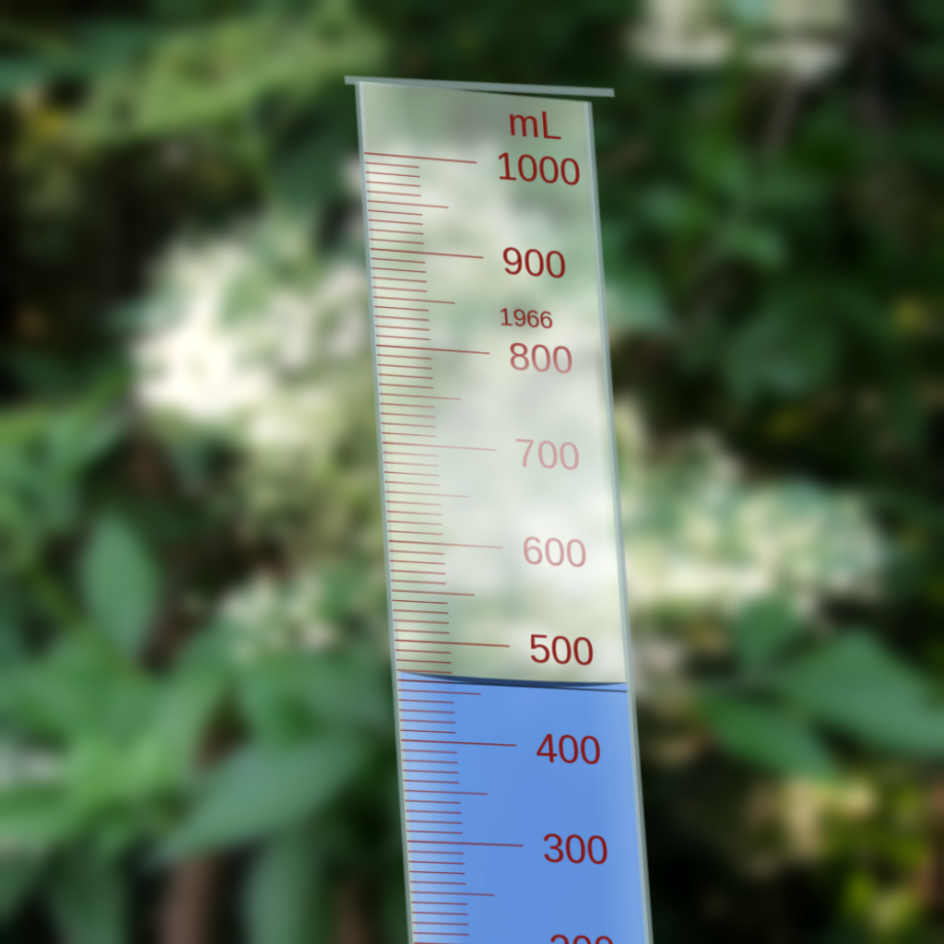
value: **460** mL
